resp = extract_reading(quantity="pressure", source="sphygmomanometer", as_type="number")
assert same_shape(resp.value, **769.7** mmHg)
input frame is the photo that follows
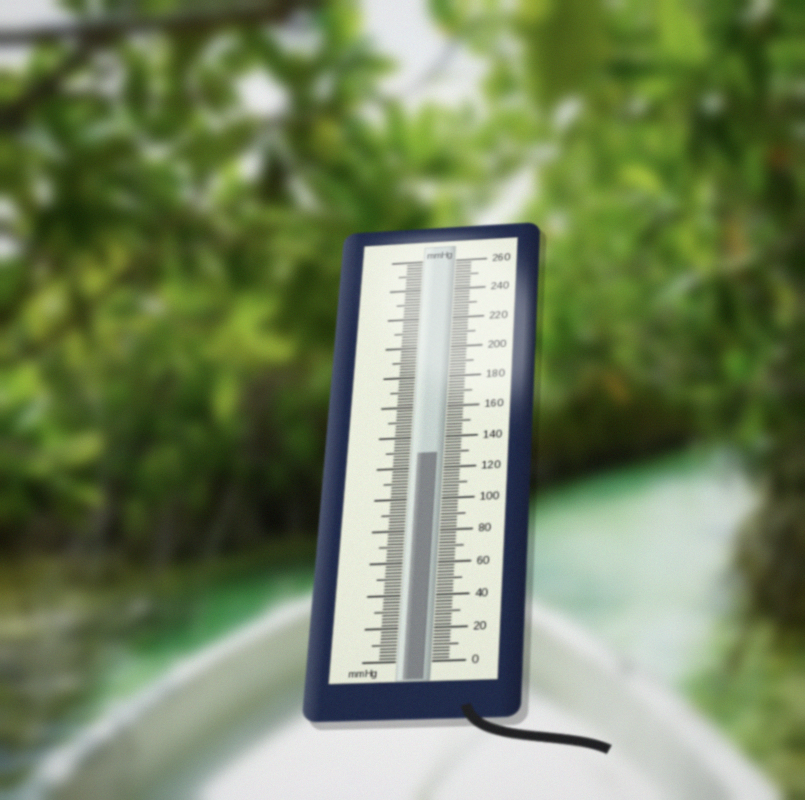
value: **130** mmHg
